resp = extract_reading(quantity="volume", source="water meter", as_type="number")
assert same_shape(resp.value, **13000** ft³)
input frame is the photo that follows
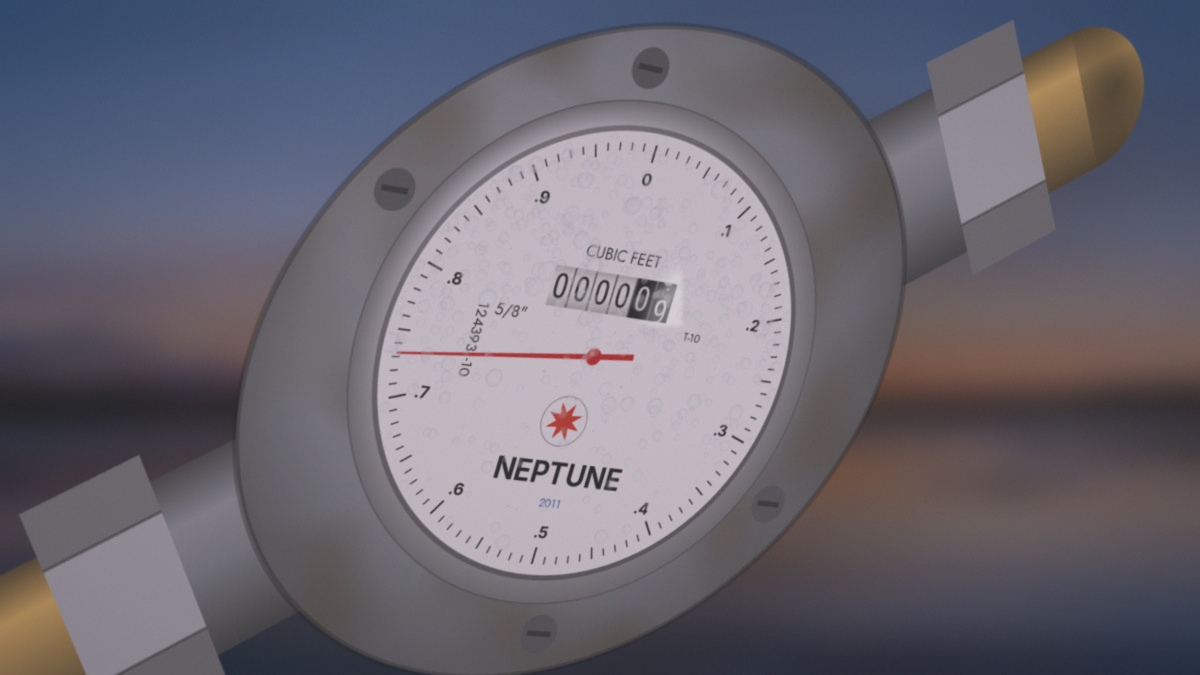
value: **8.73** ft³
